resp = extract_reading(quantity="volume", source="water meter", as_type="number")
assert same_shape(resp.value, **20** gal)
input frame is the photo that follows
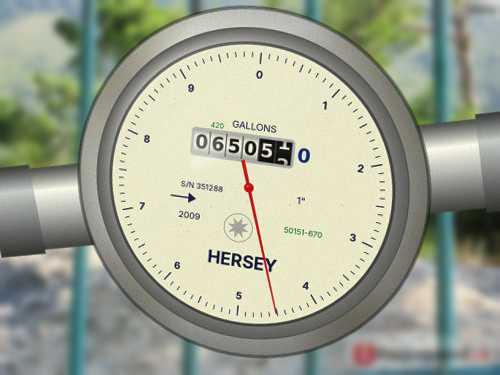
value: **650514.5** gal
